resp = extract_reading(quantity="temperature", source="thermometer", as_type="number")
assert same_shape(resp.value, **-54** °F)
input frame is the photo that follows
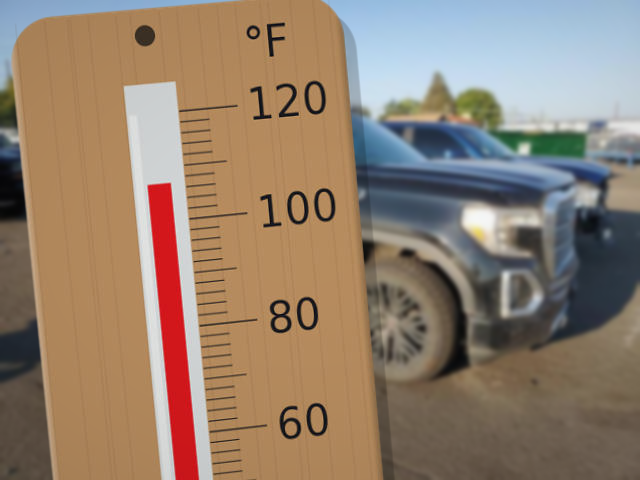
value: **107** °F
